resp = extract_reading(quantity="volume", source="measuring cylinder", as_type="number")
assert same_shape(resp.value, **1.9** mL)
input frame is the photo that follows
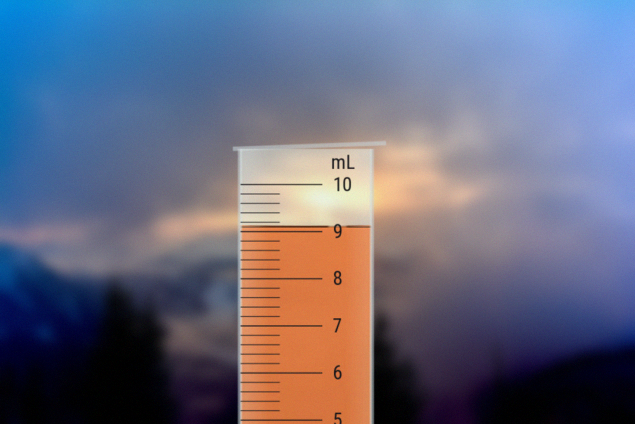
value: **9.1** mL
